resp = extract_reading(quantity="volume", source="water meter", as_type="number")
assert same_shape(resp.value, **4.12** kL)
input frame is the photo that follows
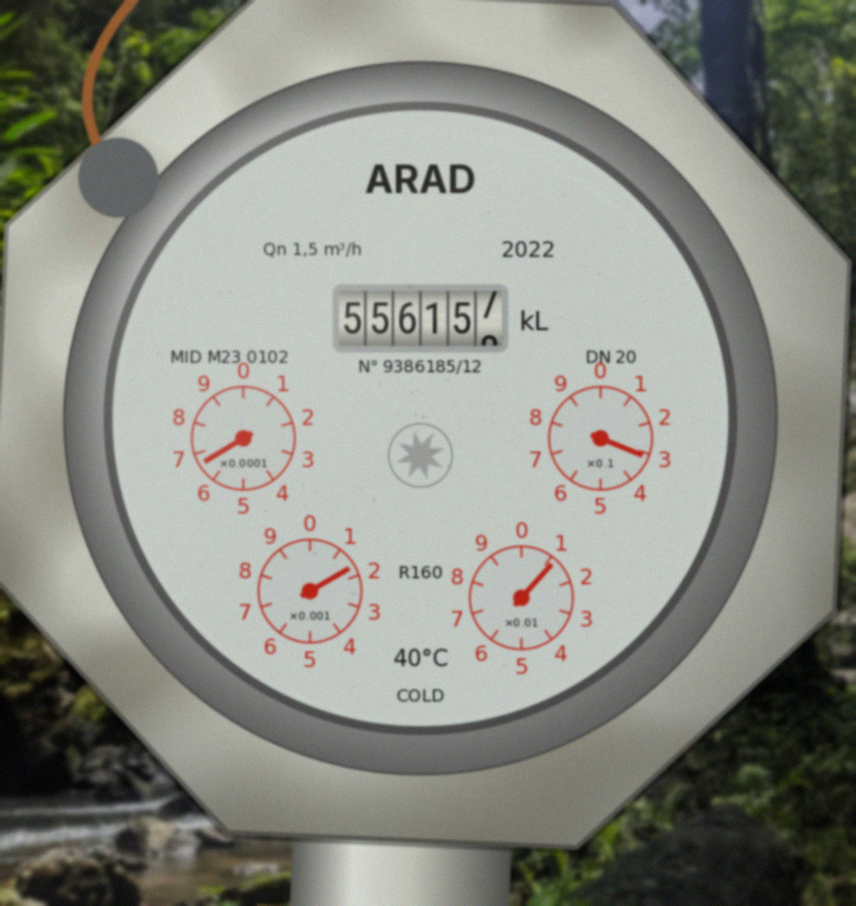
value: **556157.3116** kL
